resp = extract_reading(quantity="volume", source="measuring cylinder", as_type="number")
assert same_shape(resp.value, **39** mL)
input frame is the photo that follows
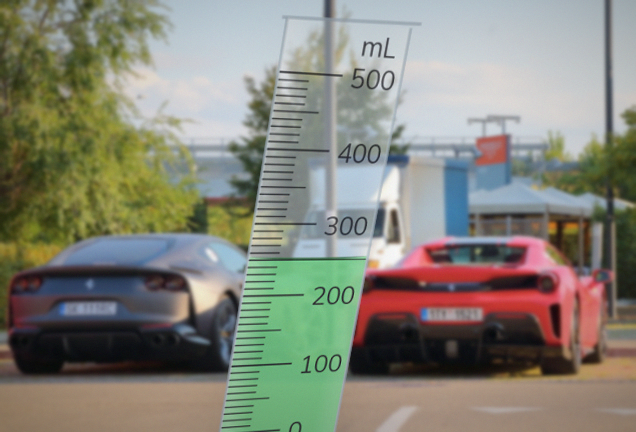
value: **250** mL
